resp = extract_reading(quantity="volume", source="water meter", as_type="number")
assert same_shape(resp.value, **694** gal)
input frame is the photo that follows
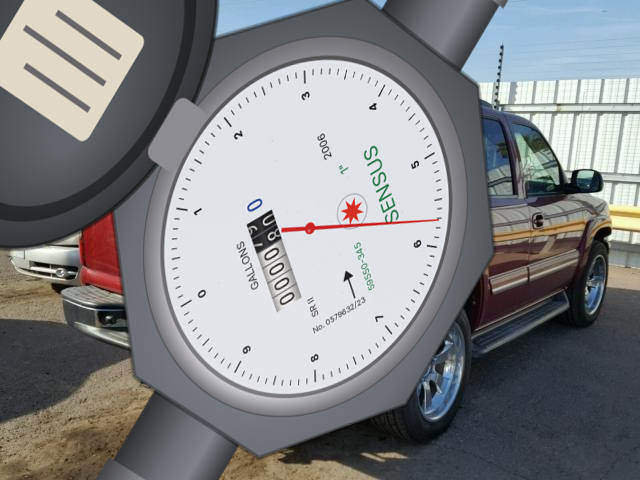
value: **795.7** gal
